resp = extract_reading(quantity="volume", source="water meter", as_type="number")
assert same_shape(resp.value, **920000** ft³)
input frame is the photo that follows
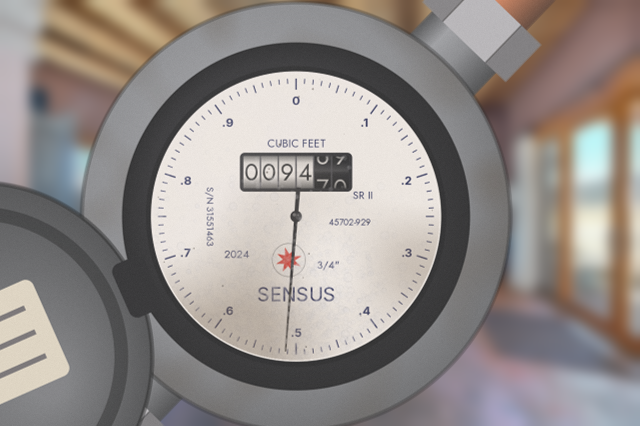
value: **9469.51** ft³
